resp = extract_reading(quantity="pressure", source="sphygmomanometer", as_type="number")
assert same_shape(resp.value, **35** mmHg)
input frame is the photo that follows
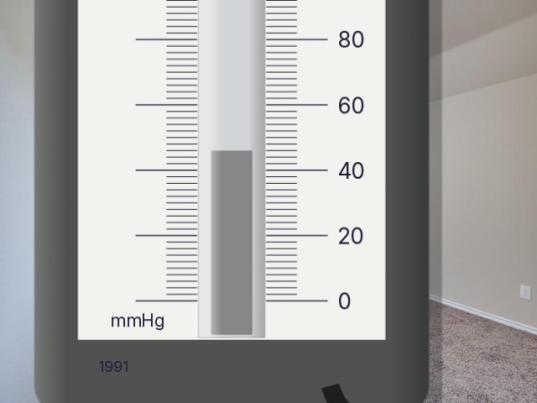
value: **46** mmHg
